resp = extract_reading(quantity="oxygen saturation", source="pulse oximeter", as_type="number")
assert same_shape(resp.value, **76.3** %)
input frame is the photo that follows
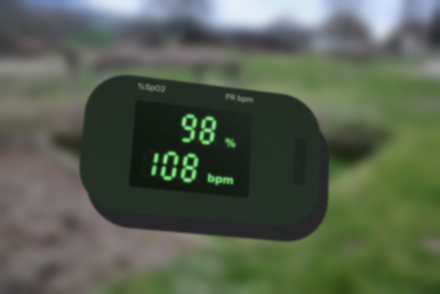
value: **98** %
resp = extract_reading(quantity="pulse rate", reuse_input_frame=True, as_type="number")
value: **108** bpm
